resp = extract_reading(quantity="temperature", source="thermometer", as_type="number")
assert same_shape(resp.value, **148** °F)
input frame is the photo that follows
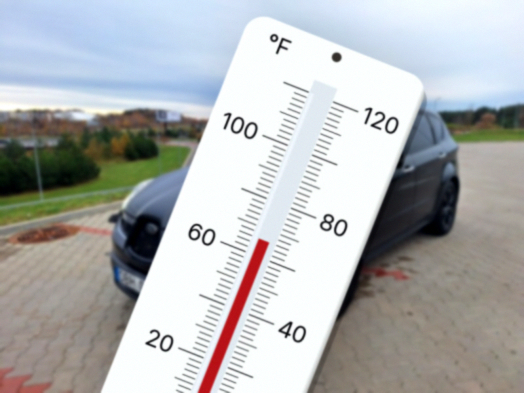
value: **66** °F
